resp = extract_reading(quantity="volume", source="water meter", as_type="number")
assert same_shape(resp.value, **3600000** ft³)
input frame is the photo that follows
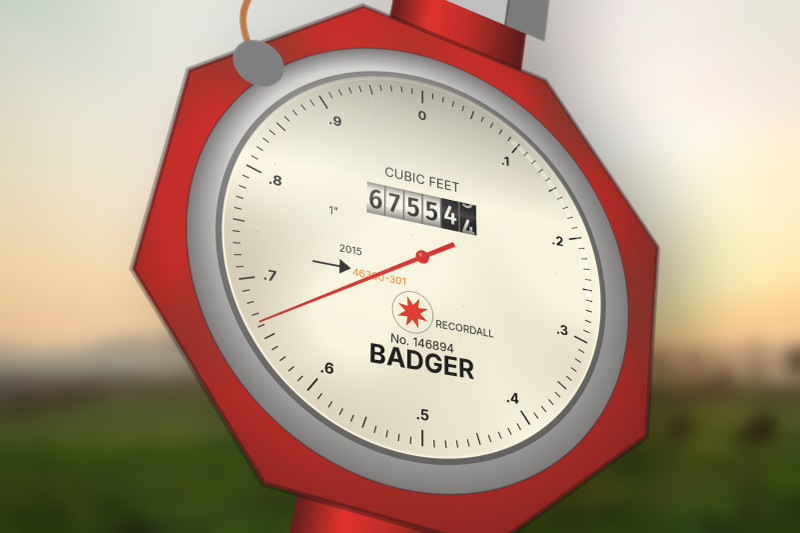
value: **675543.66** ft³
